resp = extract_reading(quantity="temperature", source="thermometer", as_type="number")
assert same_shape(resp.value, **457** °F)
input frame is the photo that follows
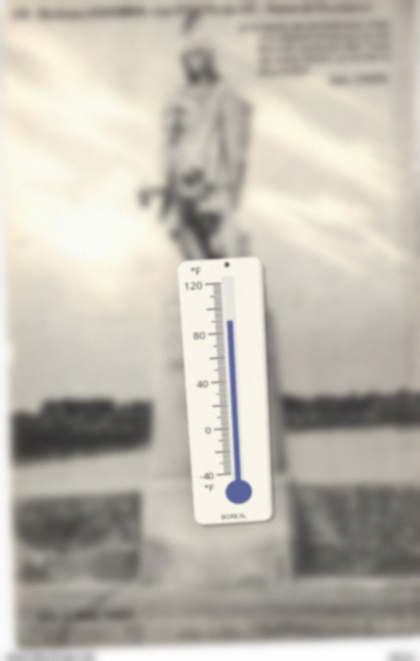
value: **90** °F
